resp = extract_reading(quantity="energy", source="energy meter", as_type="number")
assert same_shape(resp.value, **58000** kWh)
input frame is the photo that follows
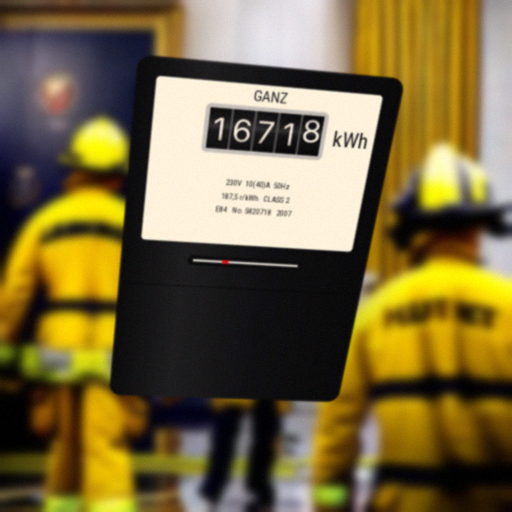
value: **16718** kWh
